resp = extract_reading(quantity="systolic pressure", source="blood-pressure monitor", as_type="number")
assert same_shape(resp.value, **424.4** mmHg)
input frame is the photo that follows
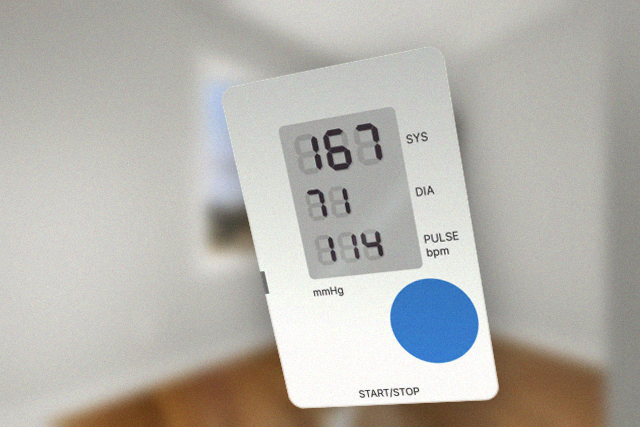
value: **167** mmHg
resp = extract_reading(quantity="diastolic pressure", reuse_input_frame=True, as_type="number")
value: **71** mmHg
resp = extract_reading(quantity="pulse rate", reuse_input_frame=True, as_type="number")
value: **114** bpm
